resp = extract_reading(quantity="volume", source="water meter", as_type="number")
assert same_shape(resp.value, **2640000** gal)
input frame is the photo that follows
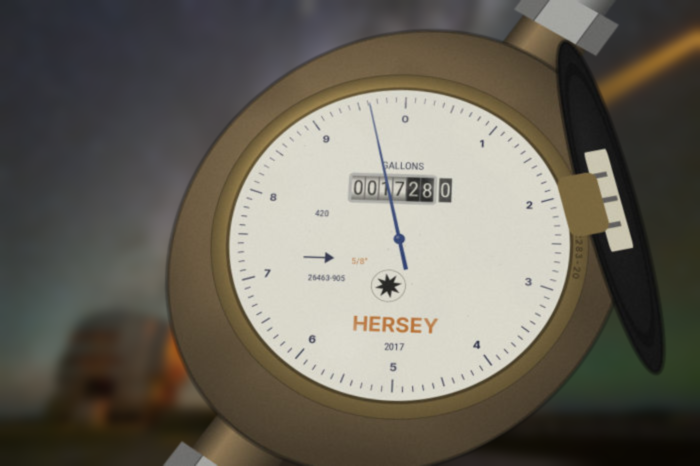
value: **17279.6** gal
